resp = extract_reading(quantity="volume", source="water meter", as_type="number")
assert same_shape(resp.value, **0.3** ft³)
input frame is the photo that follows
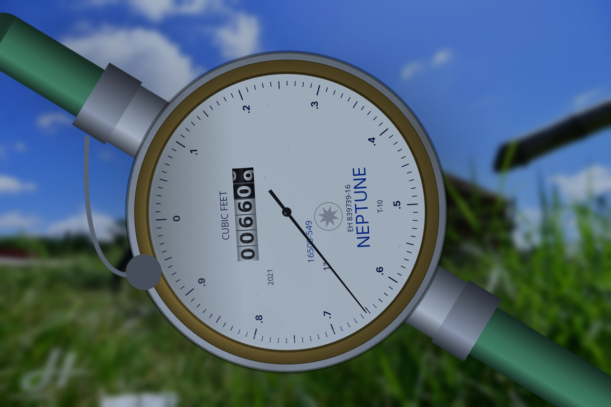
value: **6608.65** ft³
